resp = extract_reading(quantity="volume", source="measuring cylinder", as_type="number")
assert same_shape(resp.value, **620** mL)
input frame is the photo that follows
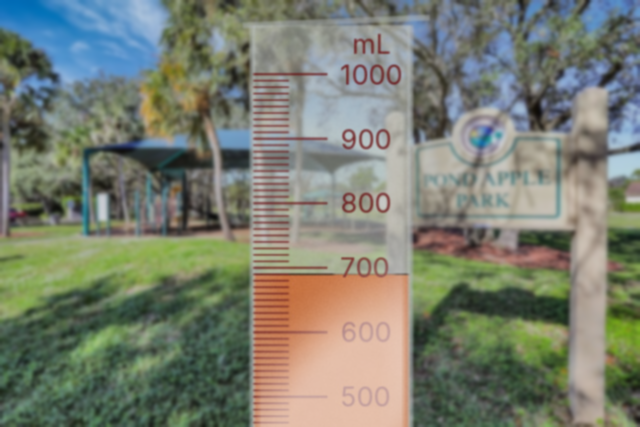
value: **690** mL
